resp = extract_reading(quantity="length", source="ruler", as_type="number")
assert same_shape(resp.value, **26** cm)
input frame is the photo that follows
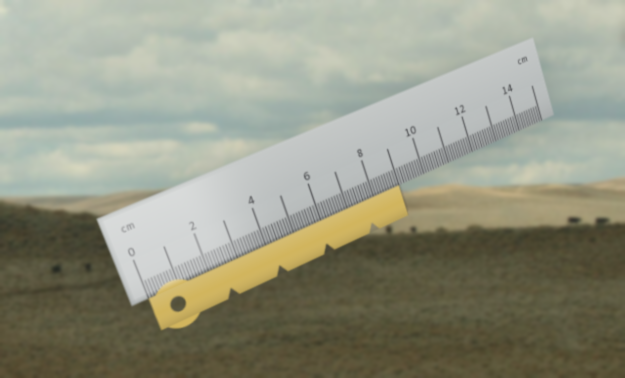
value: **9** cm
